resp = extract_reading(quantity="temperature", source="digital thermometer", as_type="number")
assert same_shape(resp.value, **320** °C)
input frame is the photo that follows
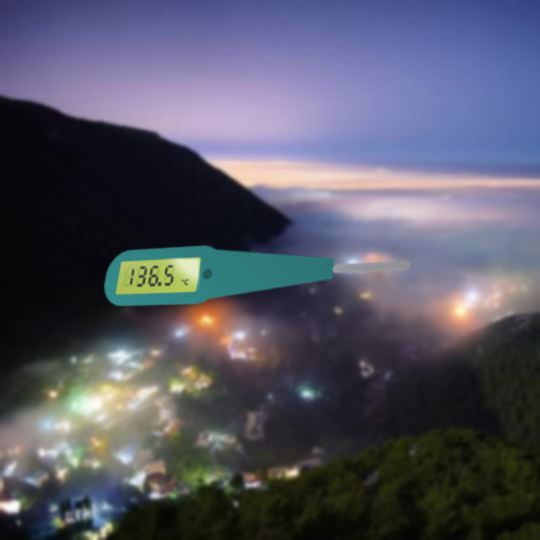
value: **136.5** °C
